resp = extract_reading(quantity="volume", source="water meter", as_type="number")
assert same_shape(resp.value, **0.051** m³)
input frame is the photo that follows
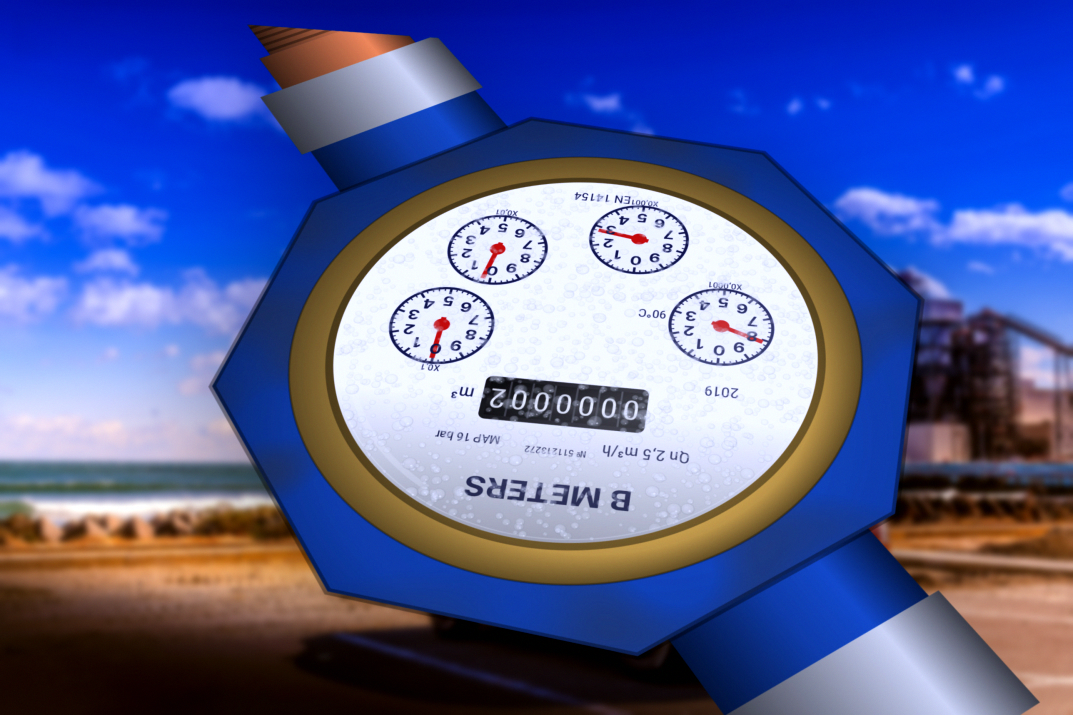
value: **2.0028** m³
